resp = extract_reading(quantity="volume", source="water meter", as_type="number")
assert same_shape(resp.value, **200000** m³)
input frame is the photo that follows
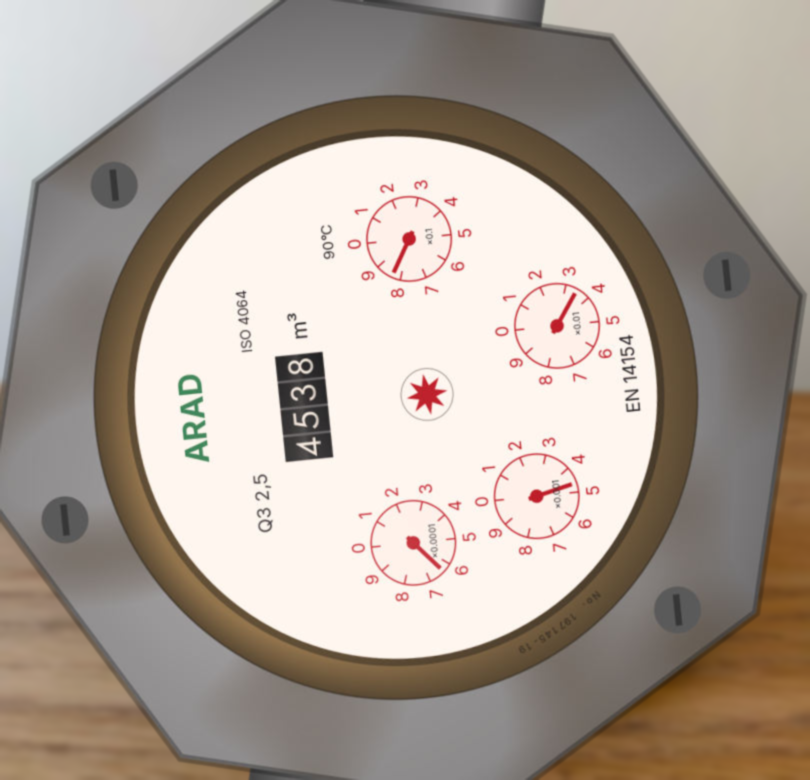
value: **4538.8346** m³
